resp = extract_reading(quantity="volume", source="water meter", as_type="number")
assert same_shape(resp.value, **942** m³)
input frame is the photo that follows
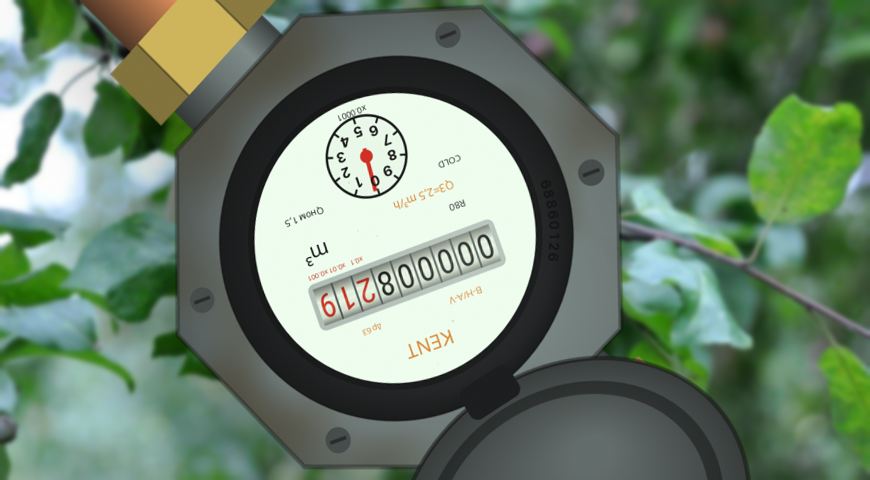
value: **8.2190** m³
